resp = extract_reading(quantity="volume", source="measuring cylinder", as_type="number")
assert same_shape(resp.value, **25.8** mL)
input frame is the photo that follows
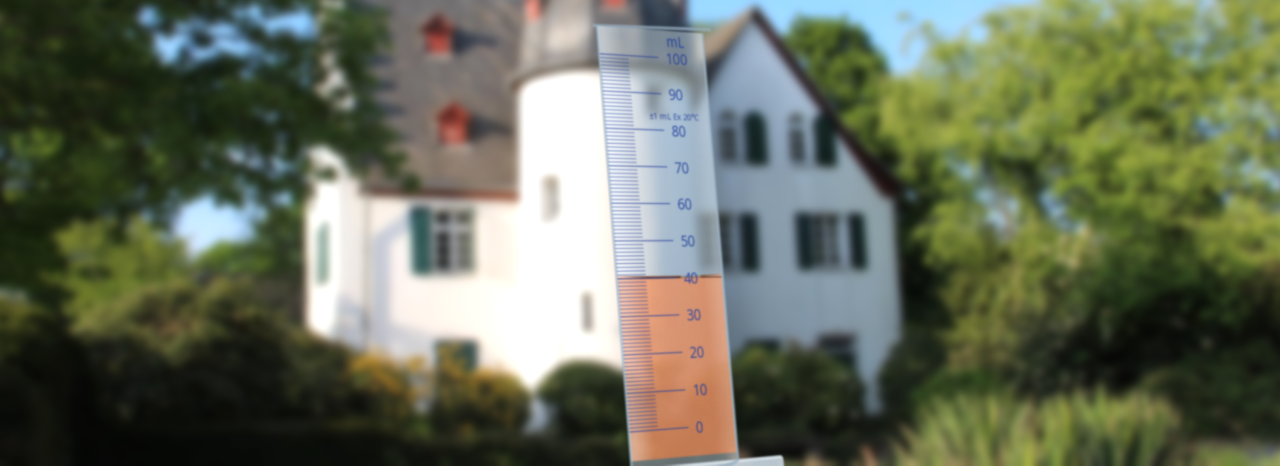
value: **40** mL
